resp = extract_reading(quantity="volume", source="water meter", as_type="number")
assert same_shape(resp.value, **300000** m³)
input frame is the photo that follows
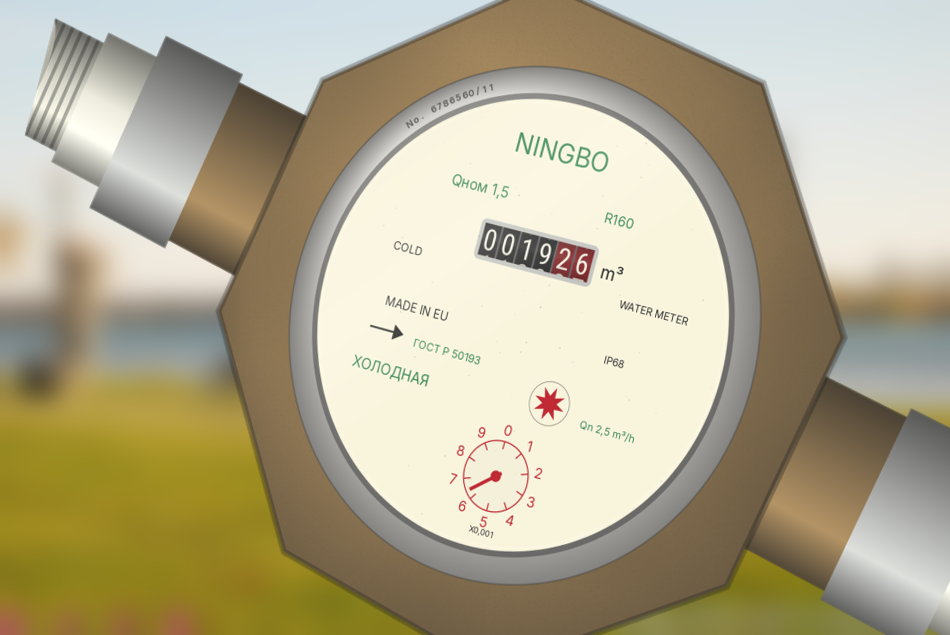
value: **19.266** m³
